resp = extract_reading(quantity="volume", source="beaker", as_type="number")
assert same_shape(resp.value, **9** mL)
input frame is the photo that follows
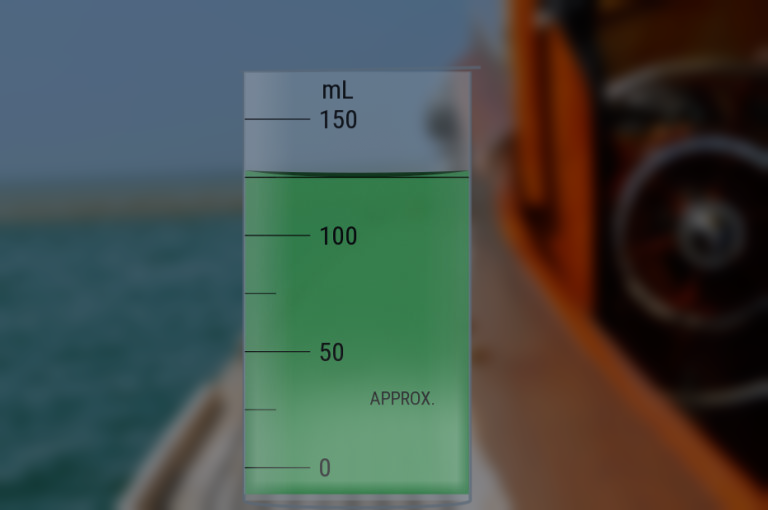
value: **125** mL
